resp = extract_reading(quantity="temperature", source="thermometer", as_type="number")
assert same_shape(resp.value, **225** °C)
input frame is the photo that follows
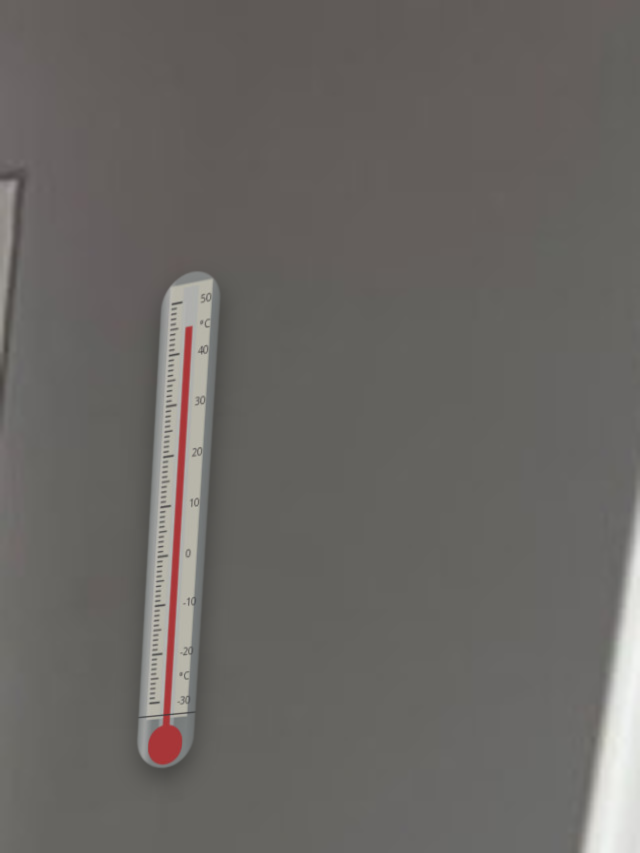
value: **45** °C
